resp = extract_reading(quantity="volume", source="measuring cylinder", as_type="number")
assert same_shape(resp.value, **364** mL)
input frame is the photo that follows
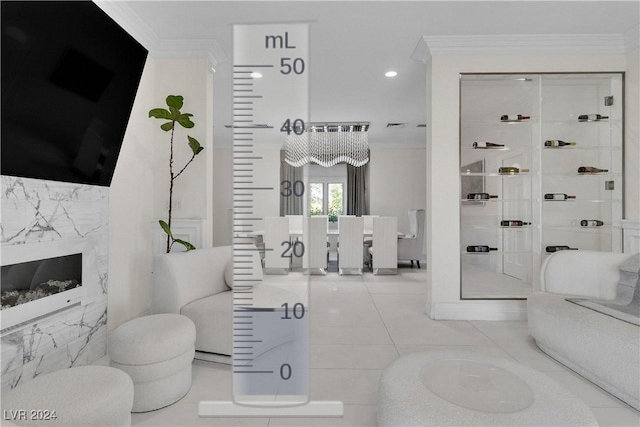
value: **10** mL
